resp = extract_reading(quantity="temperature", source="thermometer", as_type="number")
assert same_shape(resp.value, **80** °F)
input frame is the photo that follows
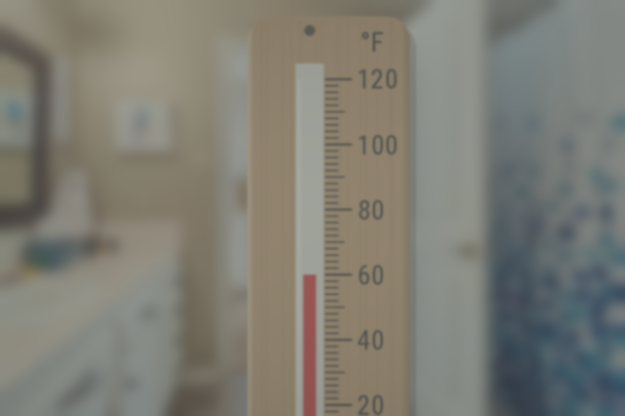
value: **60** °F
